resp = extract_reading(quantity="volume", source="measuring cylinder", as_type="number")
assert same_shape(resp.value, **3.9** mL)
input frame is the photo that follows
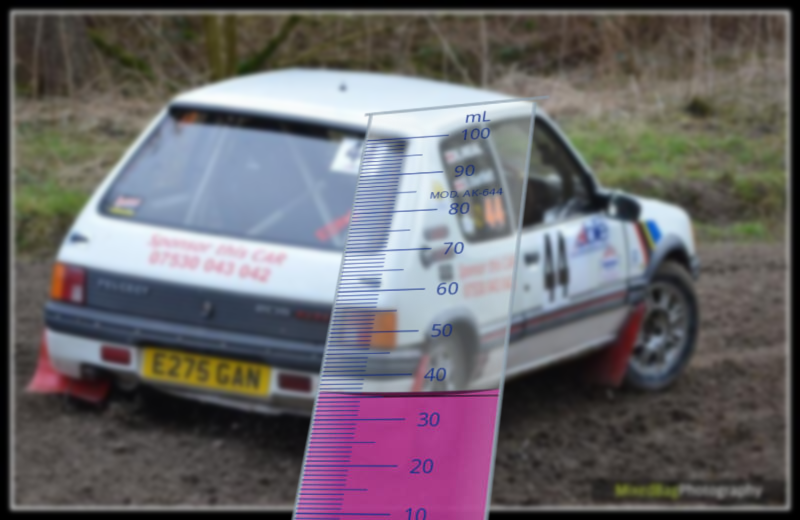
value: **35** mL
